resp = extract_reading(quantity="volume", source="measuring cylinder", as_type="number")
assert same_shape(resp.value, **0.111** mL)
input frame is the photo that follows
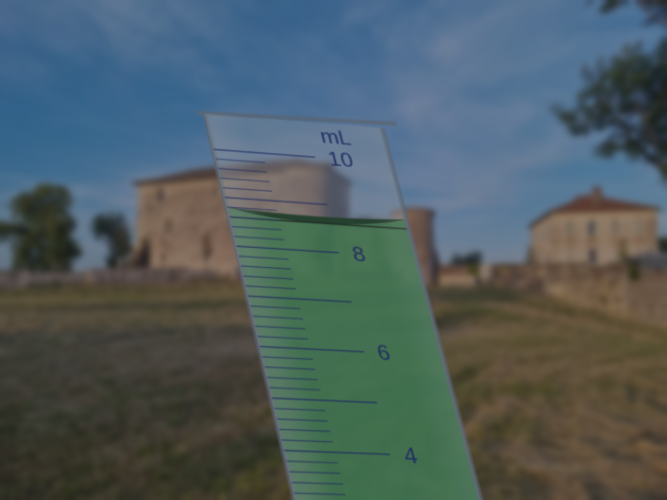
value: **8.6** mL
